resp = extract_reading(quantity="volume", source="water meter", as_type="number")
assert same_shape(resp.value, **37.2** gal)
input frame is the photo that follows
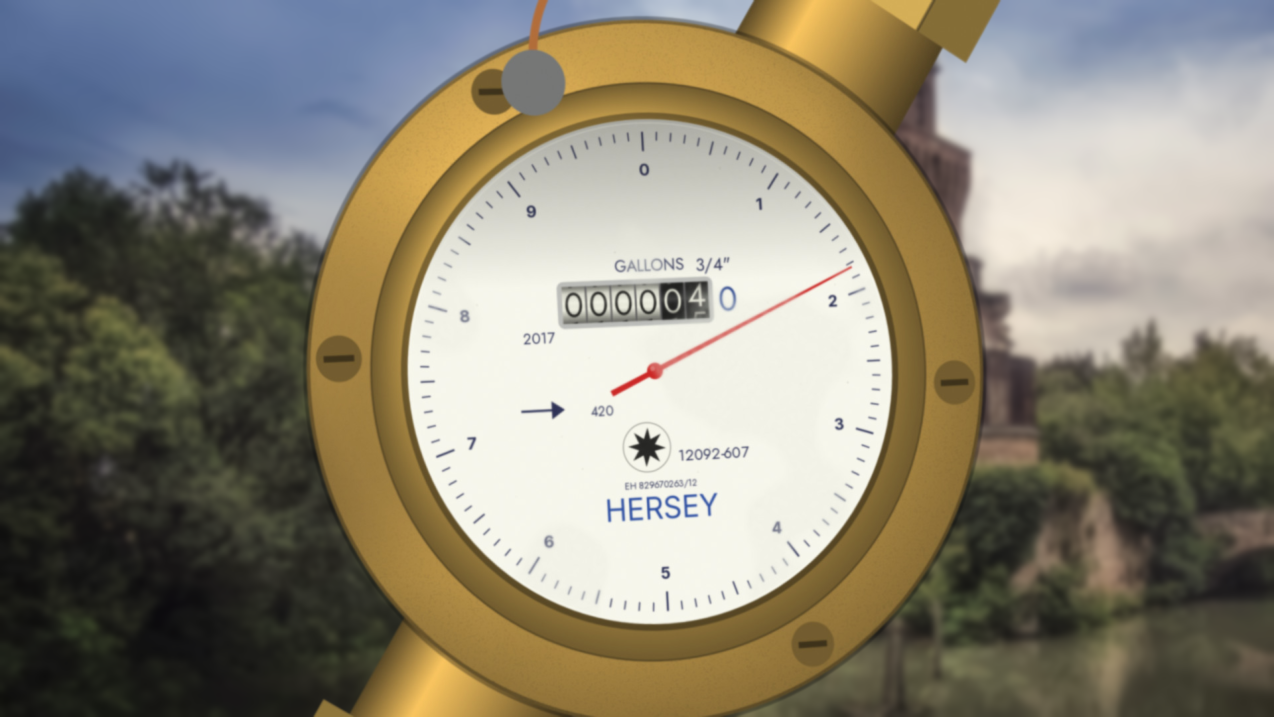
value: **41.8** gal
